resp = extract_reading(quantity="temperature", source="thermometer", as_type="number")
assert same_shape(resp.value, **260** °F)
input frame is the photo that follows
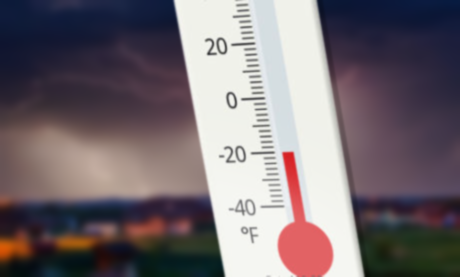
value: **-20** °F
